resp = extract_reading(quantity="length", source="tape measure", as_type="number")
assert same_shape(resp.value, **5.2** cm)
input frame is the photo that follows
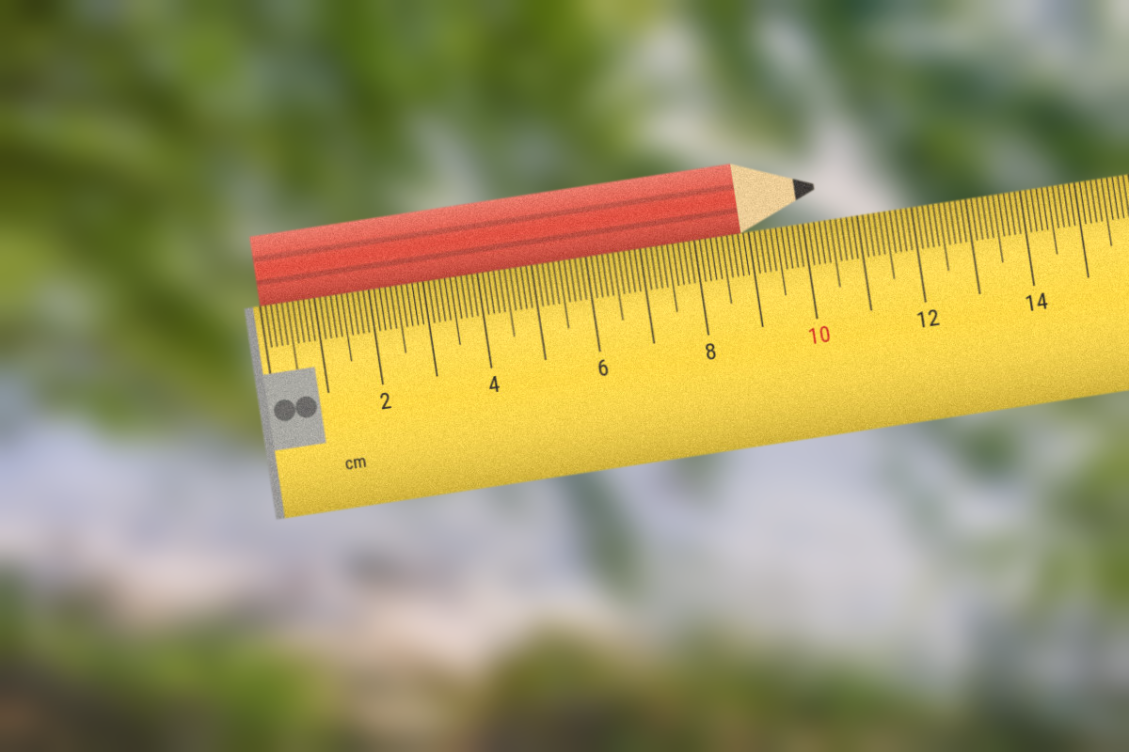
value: **10.3** cm
